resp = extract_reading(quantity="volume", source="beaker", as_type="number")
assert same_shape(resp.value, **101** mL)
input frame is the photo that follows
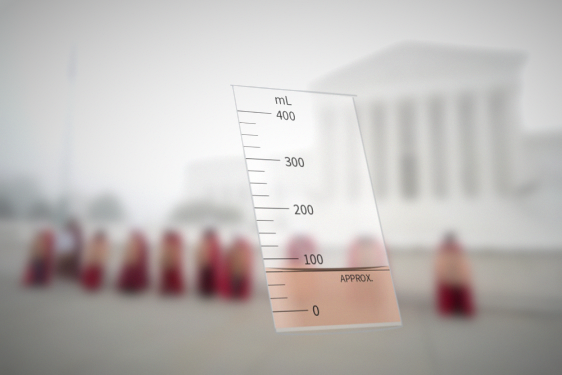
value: **75** mL
